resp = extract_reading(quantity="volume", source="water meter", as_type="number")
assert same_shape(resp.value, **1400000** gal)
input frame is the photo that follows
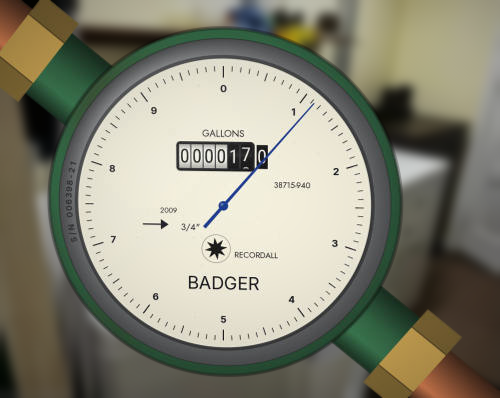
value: **171.1** gal
